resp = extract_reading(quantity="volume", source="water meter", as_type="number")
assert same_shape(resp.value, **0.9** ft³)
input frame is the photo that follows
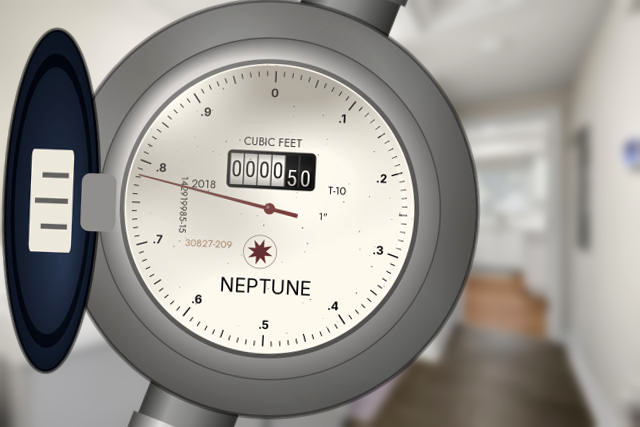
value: **49.78** ft³
